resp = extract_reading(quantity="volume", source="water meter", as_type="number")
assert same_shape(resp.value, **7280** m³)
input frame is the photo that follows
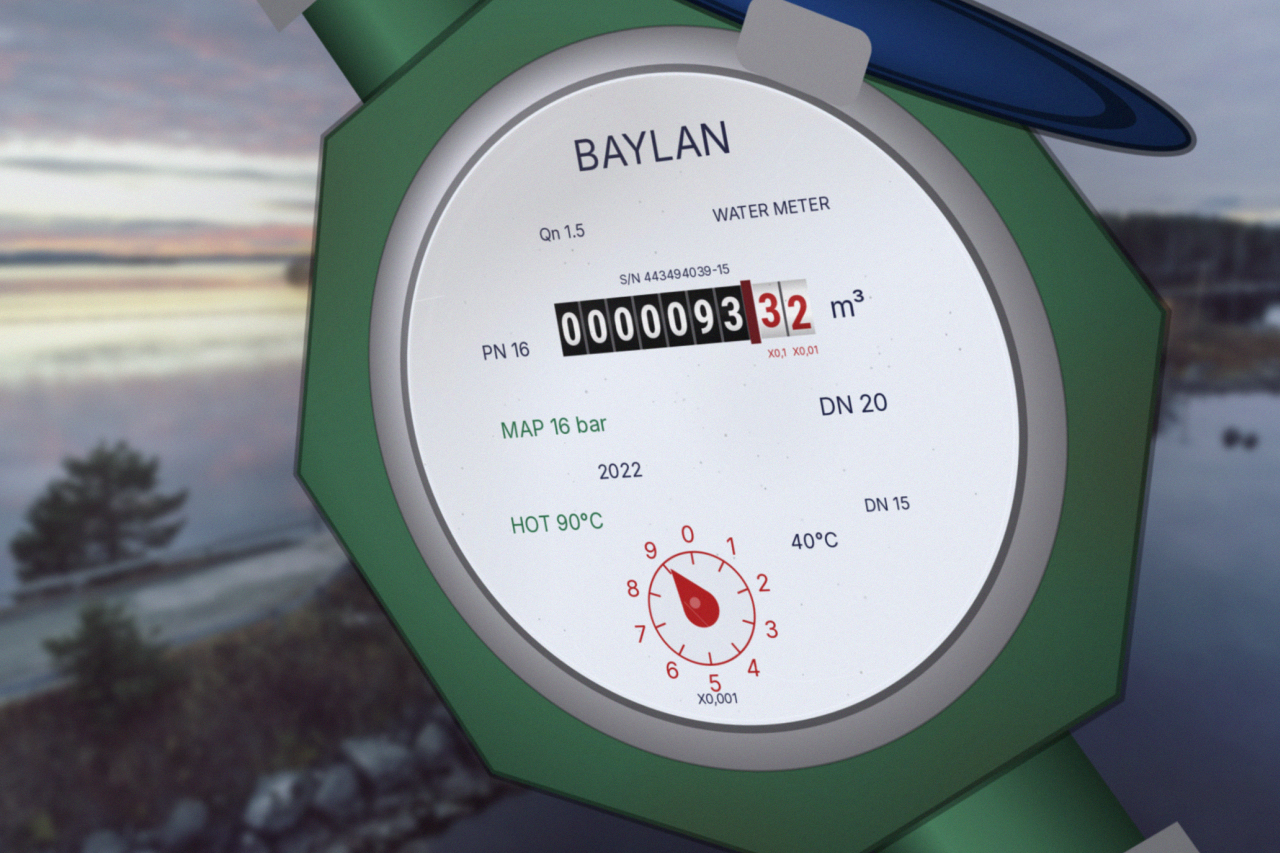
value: **93.319** m³
